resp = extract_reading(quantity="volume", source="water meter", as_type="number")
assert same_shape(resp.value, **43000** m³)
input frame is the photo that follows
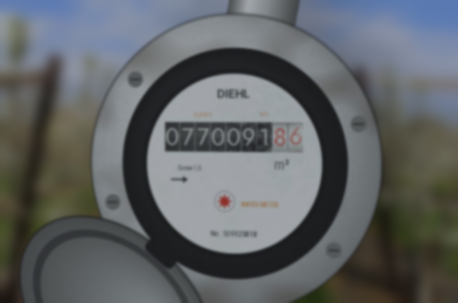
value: **770091.86** m³
